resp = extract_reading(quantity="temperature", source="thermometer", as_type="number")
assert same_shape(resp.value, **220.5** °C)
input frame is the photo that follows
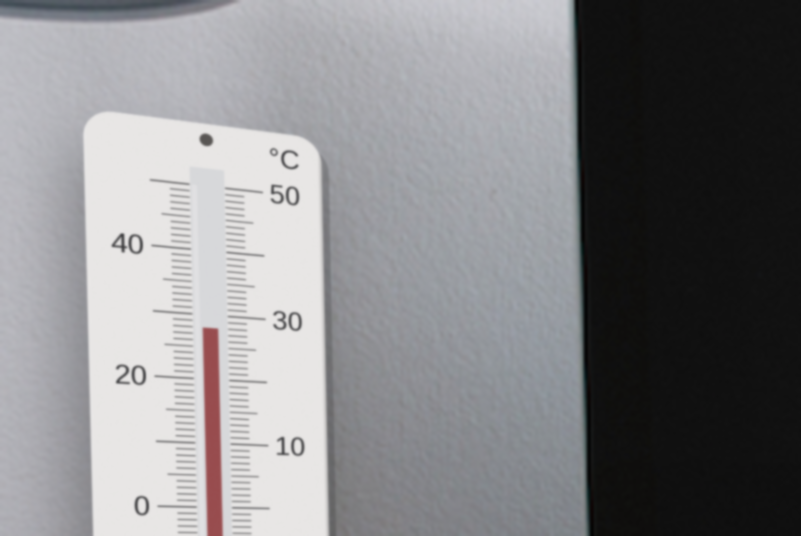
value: **28** °C
